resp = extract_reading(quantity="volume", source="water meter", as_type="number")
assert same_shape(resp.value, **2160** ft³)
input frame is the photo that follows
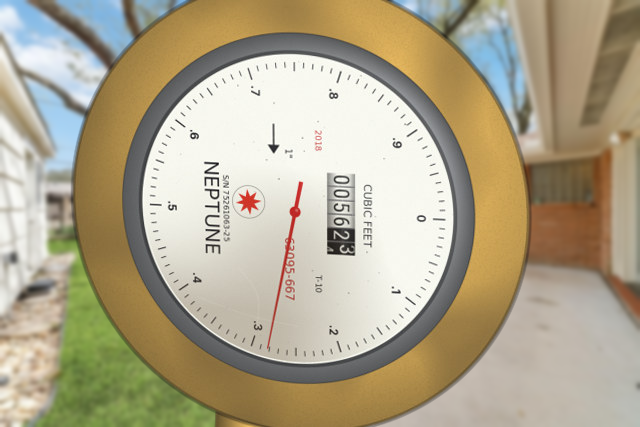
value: **5623.28** ft³
